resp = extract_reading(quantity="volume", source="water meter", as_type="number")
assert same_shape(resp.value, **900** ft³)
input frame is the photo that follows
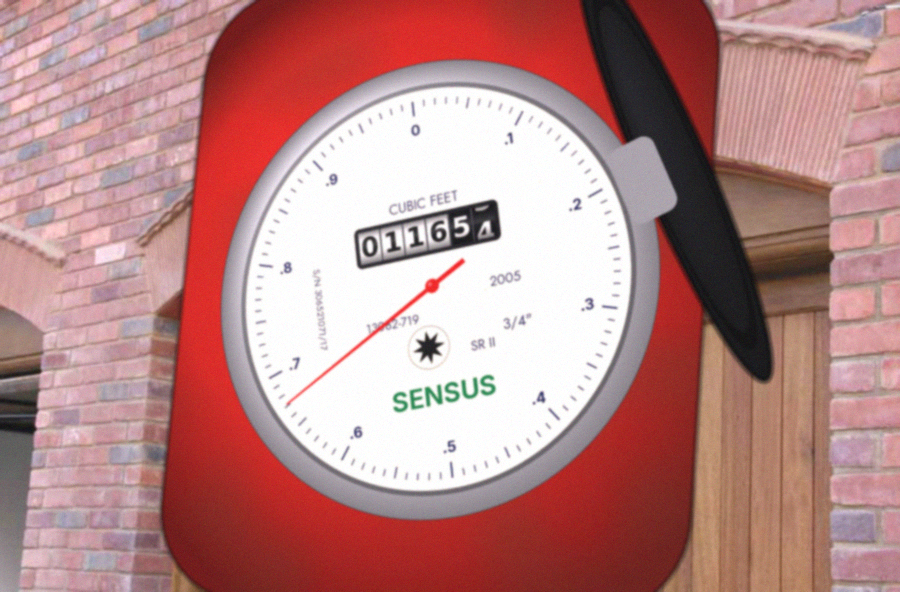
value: **11653.67** ft³
